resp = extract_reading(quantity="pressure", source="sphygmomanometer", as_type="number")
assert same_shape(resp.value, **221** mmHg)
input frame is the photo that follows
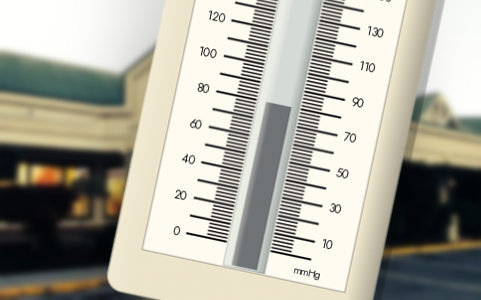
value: **80** mmHg
